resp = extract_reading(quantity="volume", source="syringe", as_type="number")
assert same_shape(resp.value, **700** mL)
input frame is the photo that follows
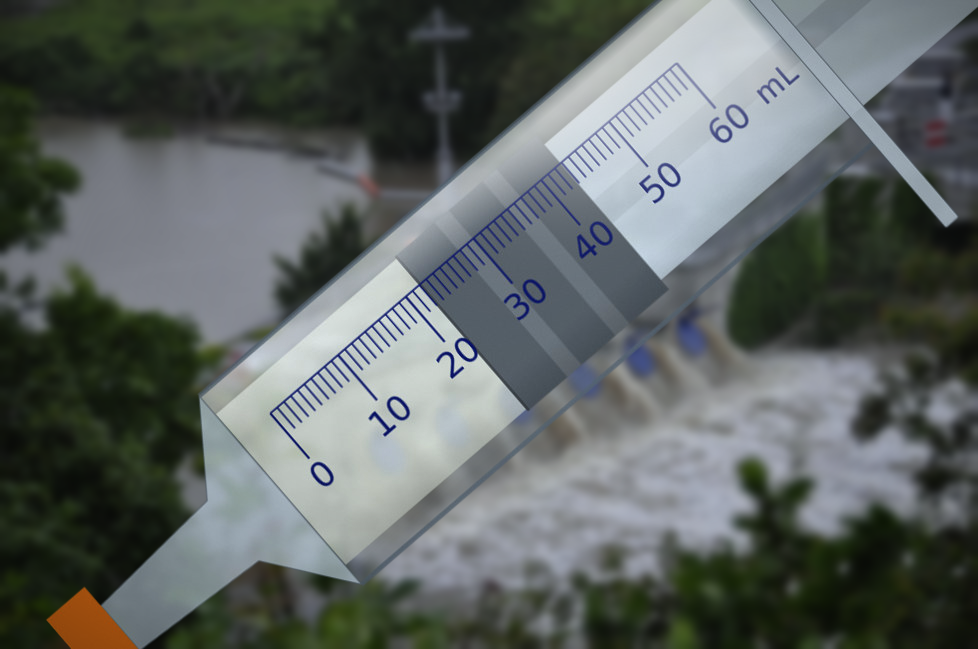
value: **22** mL
